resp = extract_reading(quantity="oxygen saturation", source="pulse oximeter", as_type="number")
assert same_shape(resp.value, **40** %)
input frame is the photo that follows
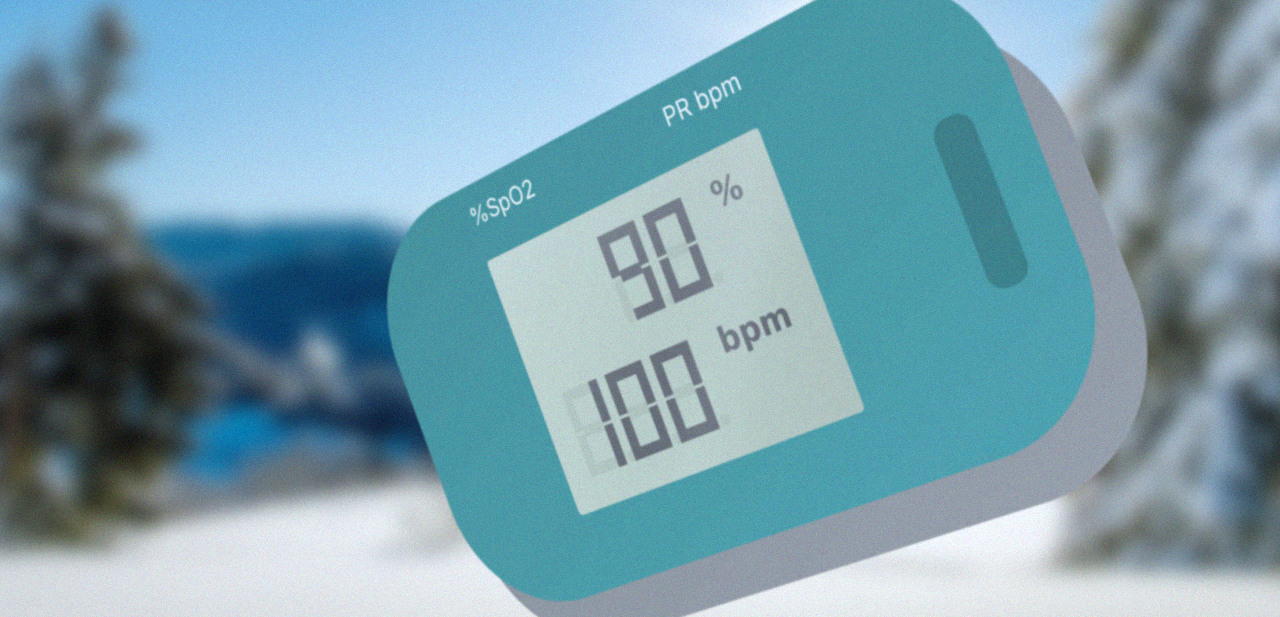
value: **90** %
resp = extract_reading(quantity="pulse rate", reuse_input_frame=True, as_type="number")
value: **100** bpm
